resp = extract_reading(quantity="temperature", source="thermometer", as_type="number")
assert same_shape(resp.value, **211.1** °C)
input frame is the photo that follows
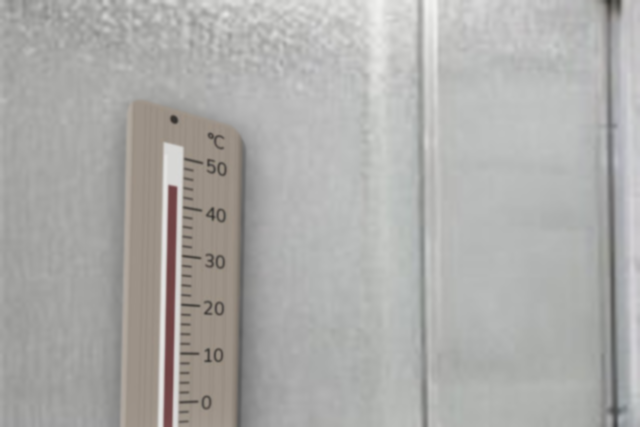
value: **44** °C
